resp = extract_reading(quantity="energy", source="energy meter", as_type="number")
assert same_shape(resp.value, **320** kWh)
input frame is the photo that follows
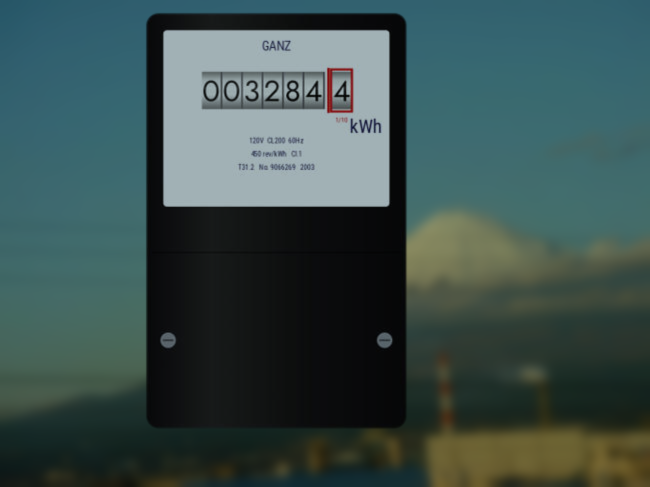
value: **3284.4** kWh
